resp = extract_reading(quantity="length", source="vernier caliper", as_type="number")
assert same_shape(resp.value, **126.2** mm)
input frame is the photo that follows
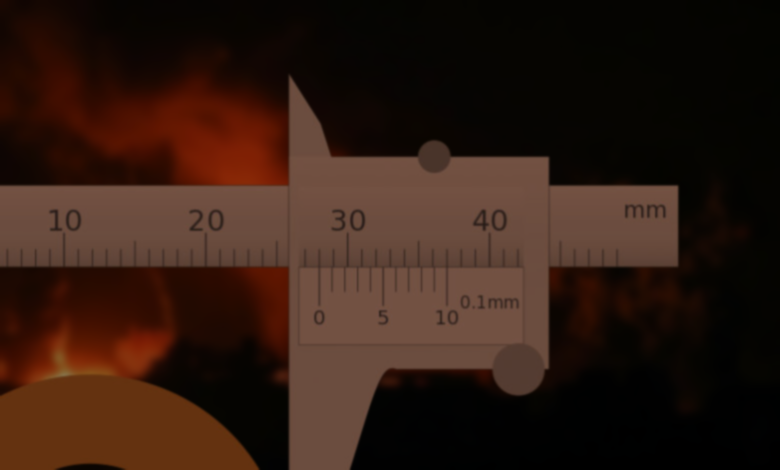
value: **28.0** mm
